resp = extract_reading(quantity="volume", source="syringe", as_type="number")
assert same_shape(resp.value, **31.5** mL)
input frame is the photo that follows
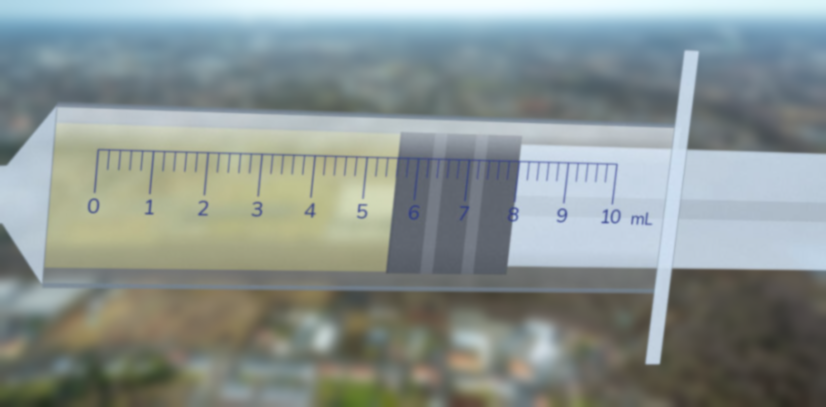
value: **5.6** mL
